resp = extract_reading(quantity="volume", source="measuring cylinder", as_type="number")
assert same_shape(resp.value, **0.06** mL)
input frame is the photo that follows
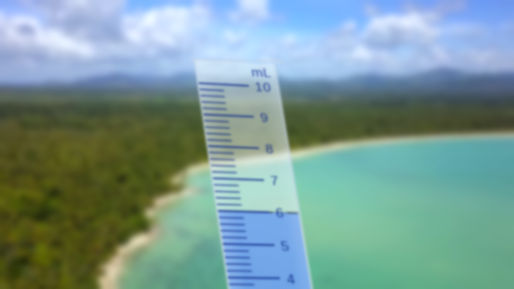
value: **6** mL
